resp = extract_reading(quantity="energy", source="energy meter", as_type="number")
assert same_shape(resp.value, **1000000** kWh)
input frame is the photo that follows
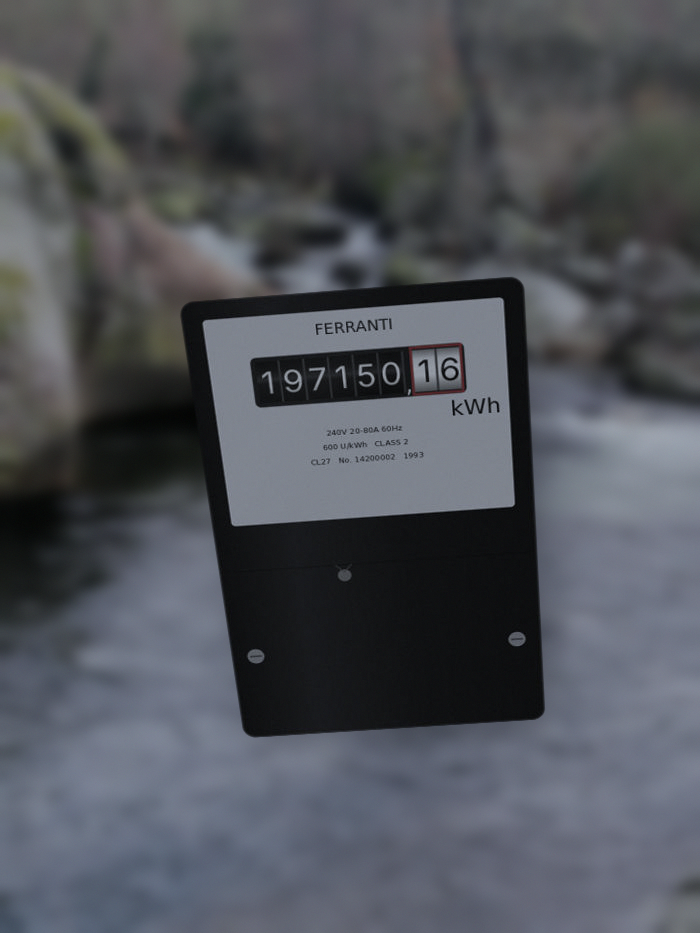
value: **197150.16** kWh
